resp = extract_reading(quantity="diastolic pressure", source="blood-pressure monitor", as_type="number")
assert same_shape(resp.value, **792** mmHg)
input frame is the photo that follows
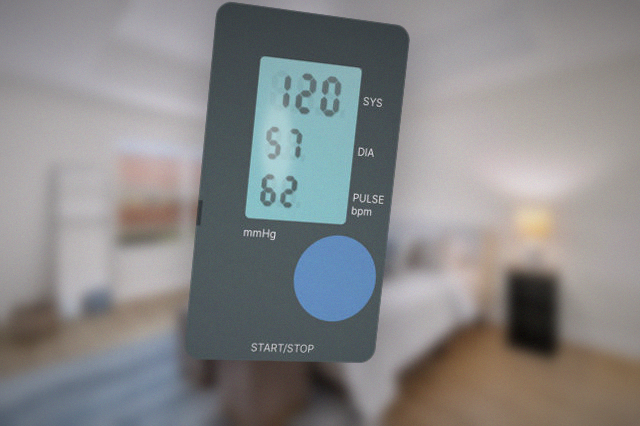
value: **57** mmHg
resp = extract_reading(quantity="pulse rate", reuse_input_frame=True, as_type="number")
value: **62** bpm
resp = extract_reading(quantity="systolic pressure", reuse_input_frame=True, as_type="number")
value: **120** mmHg
